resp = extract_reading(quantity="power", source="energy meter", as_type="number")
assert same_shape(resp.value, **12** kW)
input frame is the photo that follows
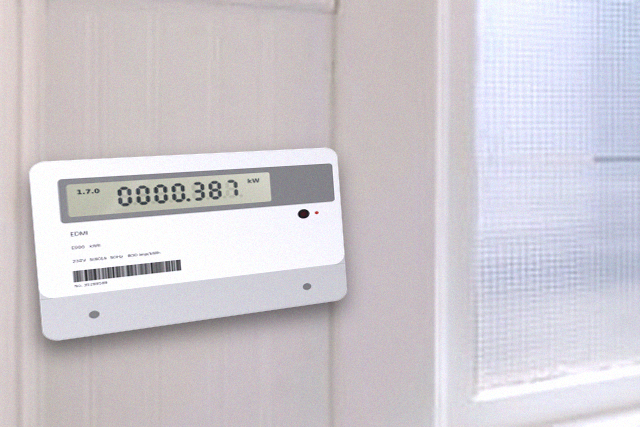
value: **0.387** kW
